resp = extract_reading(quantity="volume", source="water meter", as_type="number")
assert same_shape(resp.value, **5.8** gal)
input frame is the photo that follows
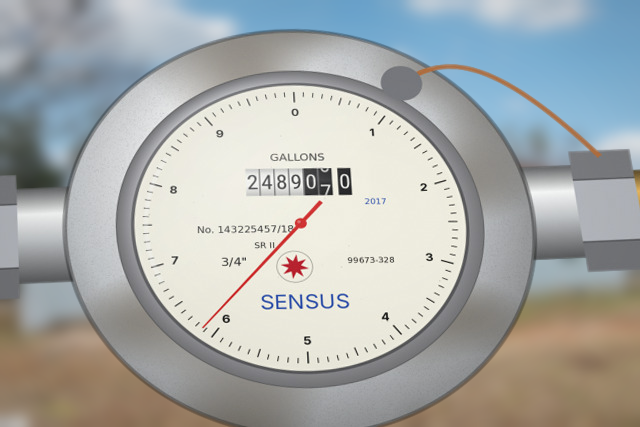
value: **2489066.1** gal
